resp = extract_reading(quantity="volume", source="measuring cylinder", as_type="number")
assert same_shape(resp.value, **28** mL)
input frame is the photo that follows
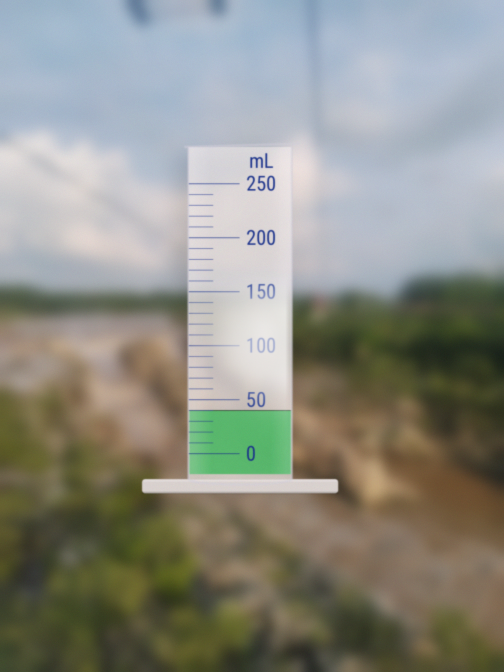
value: **40** mL
